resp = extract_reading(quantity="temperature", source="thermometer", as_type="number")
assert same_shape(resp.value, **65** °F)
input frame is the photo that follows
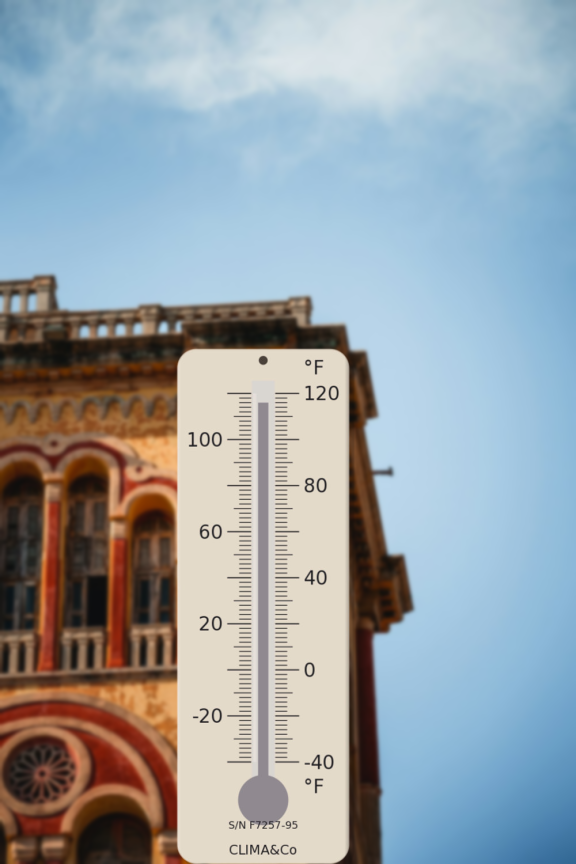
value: **116** °F
